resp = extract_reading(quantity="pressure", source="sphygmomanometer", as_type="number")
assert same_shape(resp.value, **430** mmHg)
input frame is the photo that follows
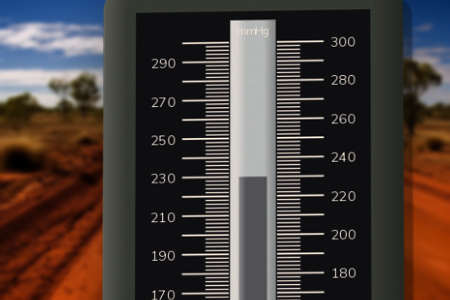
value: **230** mmHg
